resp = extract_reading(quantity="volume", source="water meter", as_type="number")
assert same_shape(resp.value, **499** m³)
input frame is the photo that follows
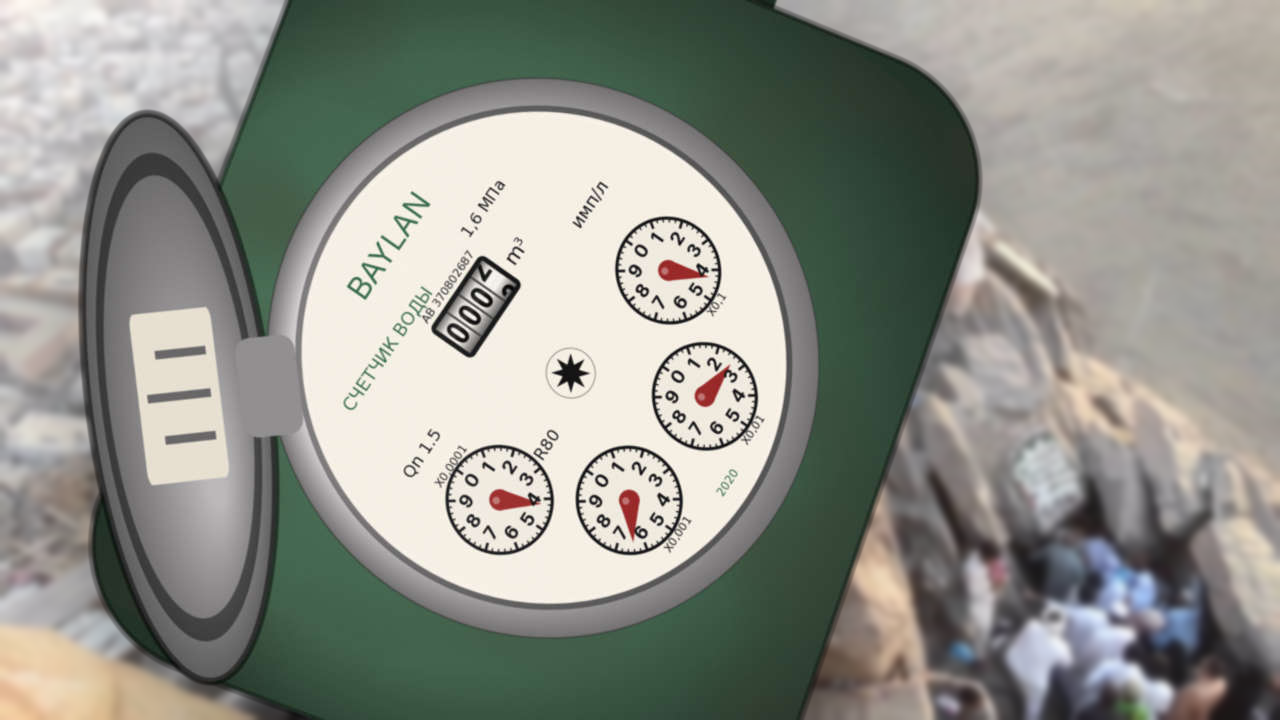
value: **2.4264** m³
